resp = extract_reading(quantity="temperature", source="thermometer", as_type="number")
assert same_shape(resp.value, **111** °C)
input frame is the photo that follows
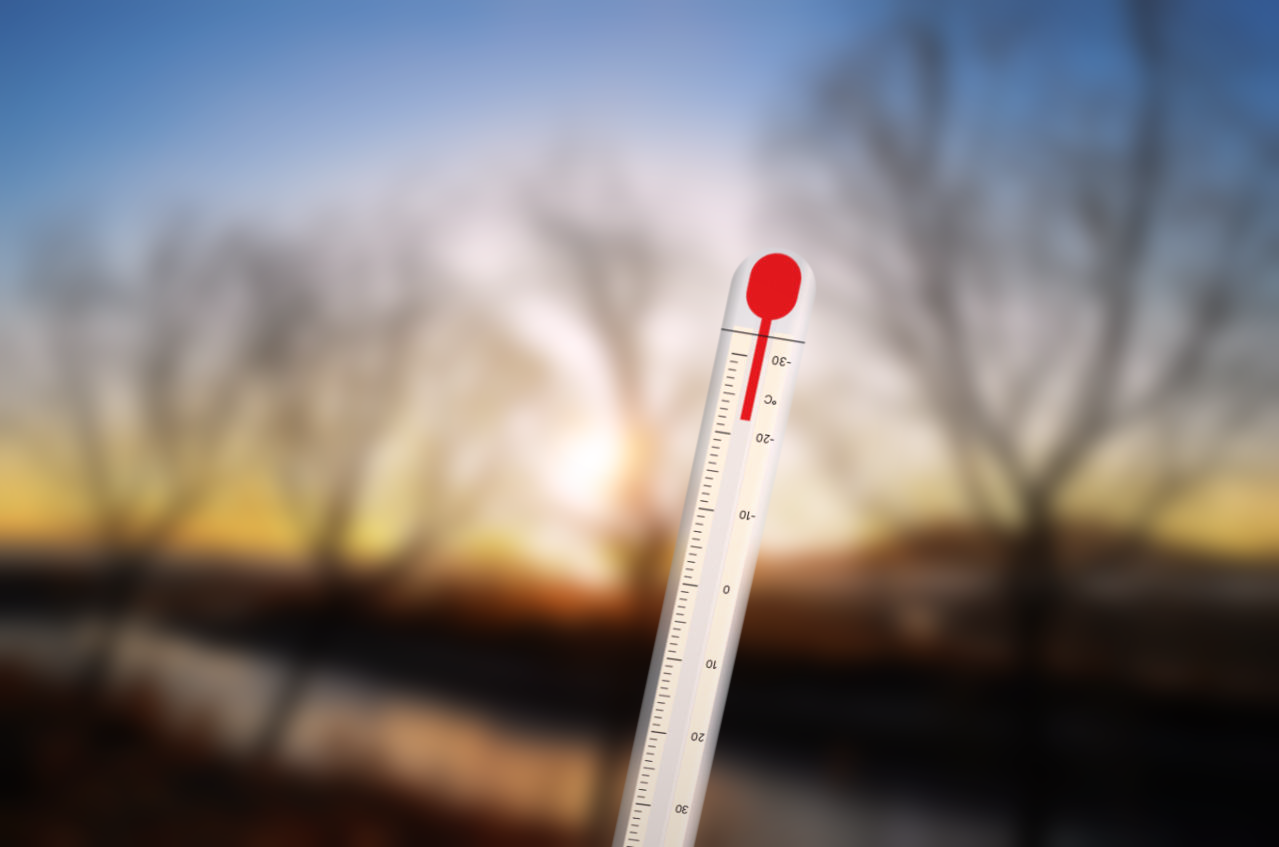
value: **-22** °C
